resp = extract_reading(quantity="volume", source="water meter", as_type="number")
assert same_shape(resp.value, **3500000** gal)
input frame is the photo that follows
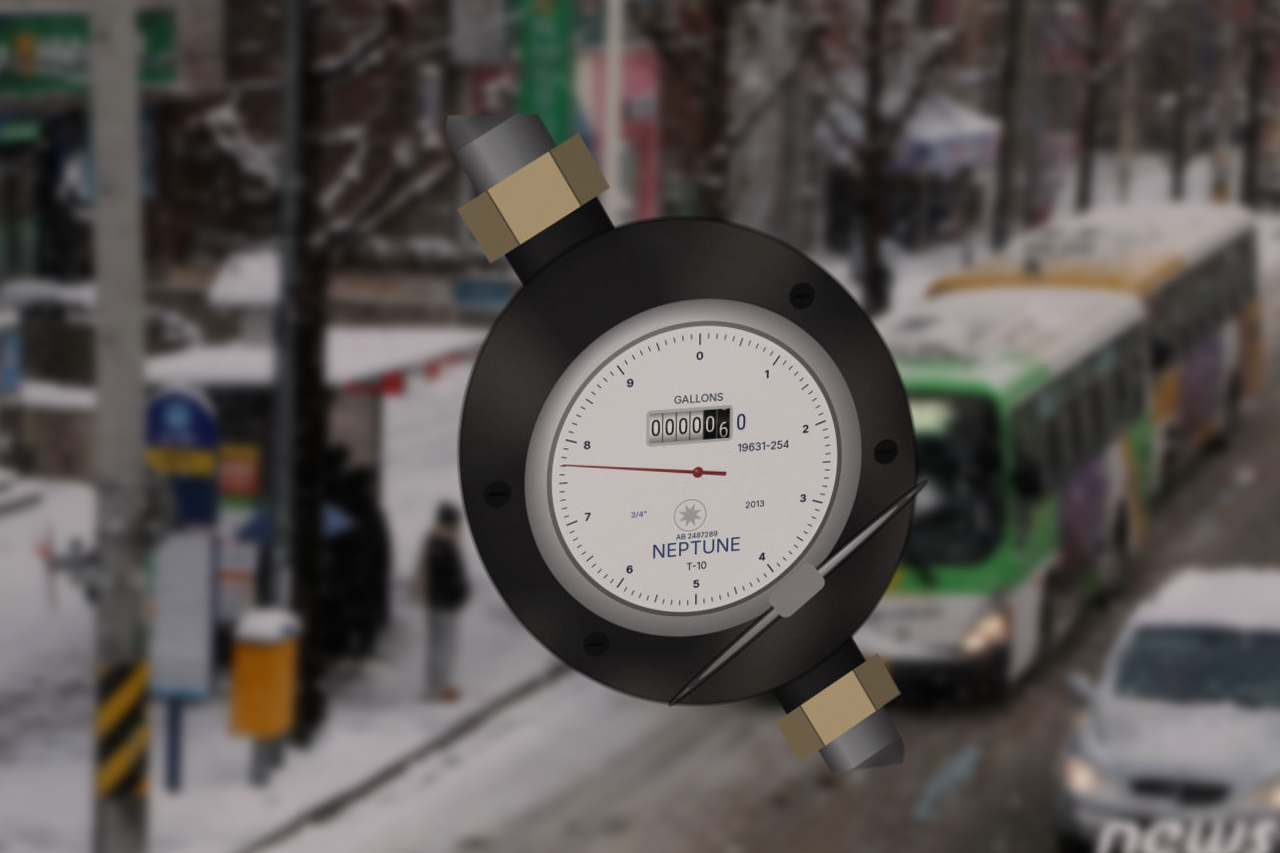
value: **57.7** gal
